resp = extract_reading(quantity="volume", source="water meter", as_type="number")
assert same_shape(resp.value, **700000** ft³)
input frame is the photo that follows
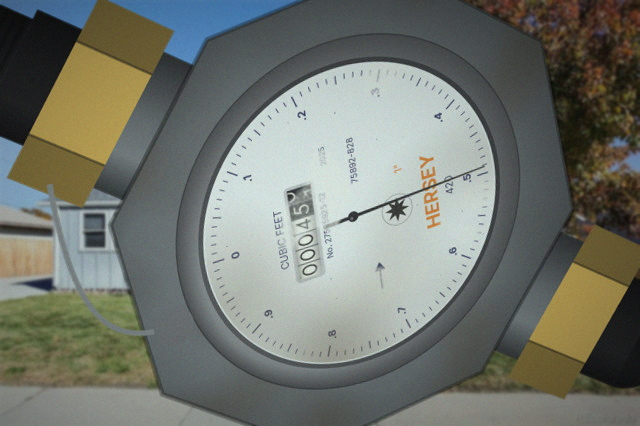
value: **450.49** ft³
